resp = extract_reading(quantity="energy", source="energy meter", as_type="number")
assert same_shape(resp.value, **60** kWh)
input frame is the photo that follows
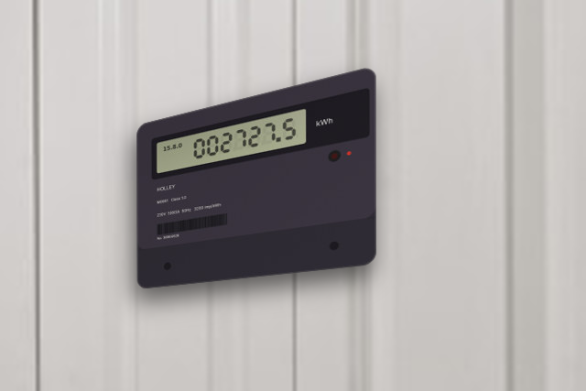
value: **2727.5** kWh
